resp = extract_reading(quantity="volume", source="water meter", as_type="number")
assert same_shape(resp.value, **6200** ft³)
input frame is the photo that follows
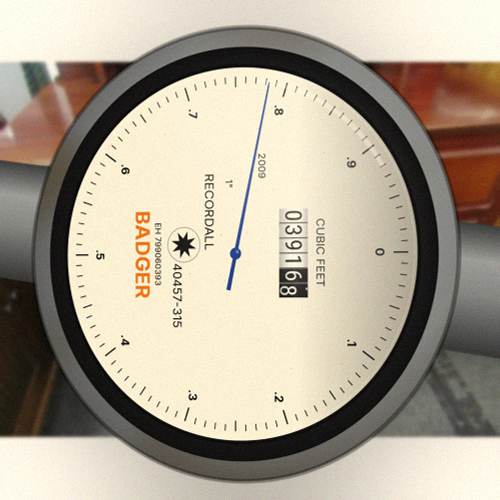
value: **39167.78** ft³
